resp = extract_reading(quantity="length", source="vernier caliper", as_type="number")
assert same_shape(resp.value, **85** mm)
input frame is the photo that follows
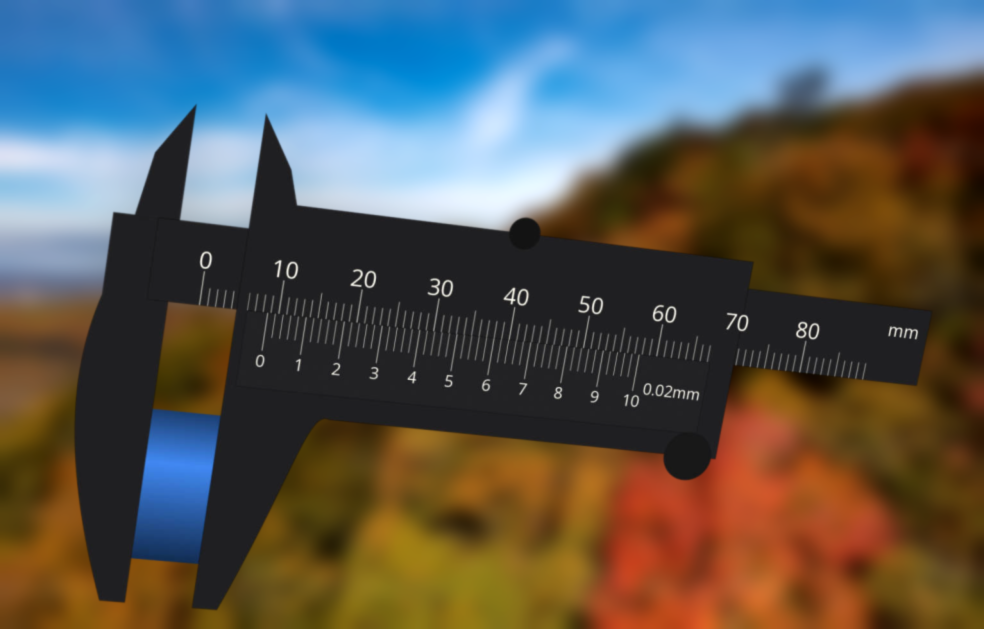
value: **8.6** mm
